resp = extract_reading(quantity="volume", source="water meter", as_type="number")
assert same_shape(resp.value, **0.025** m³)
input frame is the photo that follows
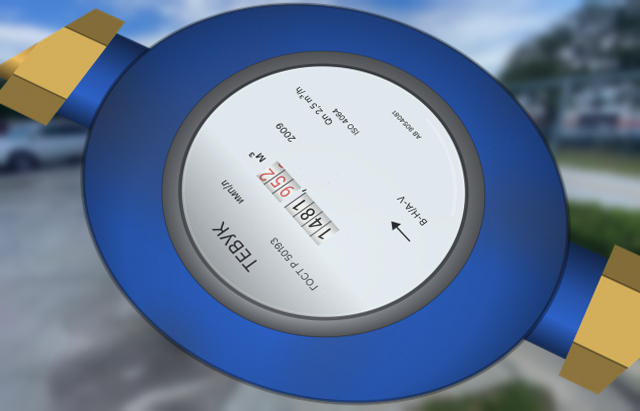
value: **1481.952** m³
